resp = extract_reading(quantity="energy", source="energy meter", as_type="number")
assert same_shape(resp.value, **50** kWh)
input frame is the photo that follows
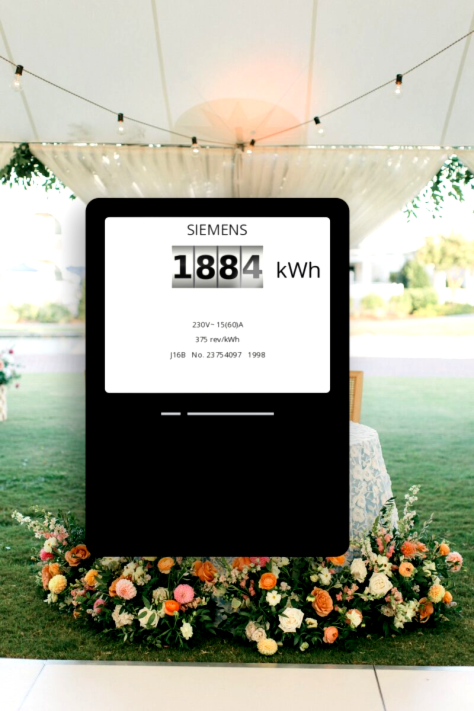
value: **1884** kWh
